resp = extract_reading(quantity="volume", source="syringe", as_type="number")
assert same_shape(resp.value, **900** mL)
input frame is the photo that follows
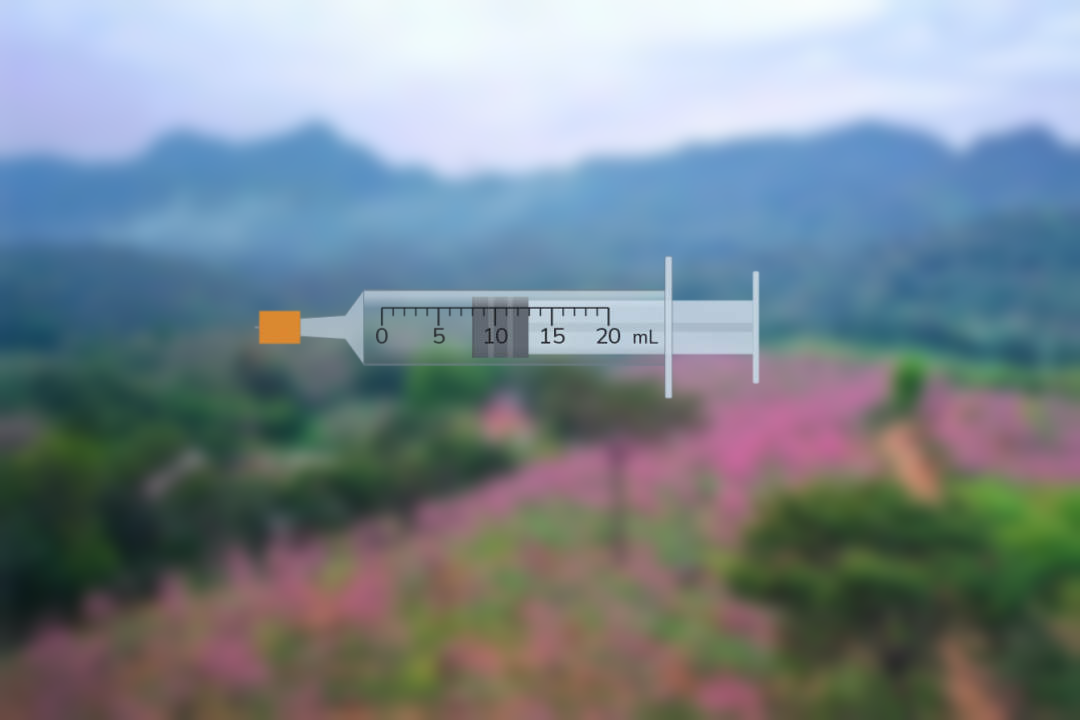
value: **8** mL
